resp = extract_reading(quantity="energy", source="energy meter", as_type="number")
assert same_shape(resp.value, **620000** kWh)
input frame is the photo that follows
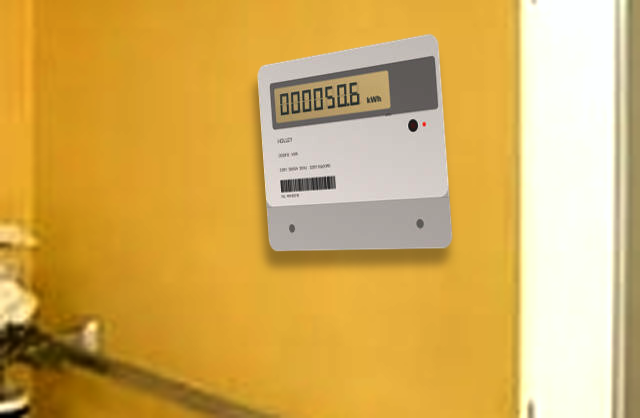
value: **50.6** kWh
